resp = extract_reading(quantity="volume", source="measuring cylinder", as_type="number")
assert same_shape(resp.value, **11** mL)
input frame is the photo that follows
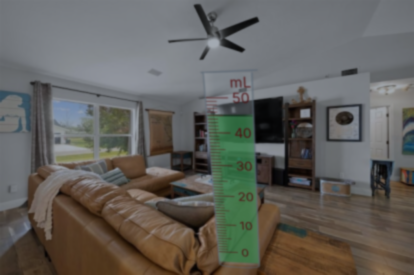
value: **45** mL
